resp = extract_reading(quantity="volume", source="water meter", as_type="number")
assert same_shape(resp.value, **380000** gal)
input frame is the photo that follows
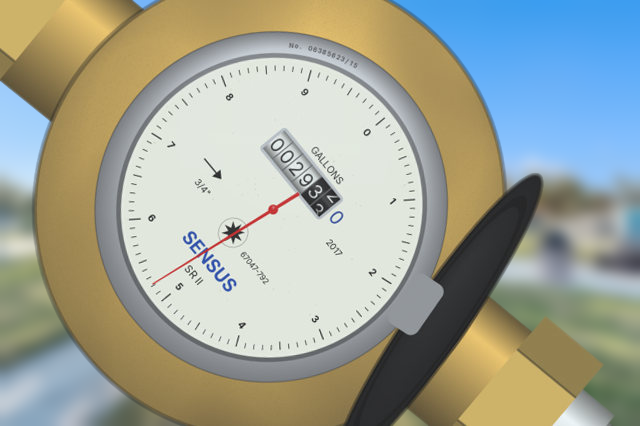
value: **29325.2** gal
